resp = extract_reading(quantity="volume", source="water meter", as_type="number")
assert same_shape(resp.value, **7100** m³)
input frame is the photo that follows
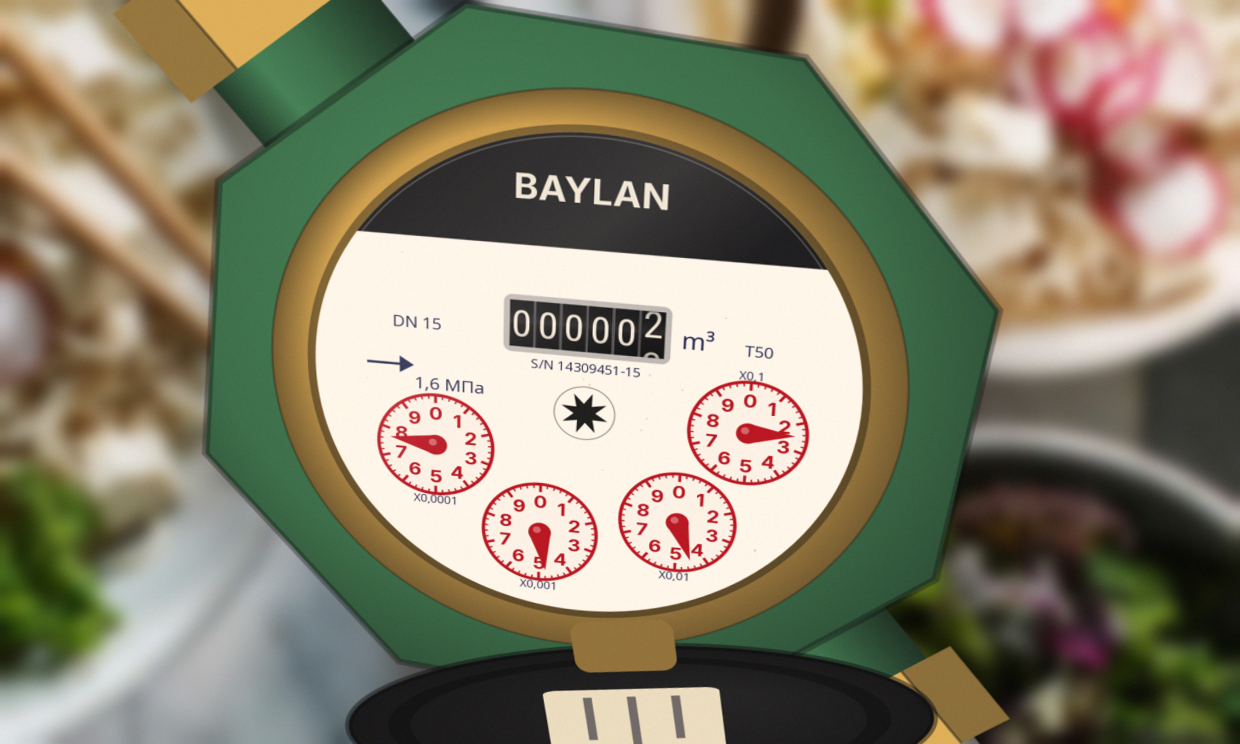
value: **2.2447** m³
